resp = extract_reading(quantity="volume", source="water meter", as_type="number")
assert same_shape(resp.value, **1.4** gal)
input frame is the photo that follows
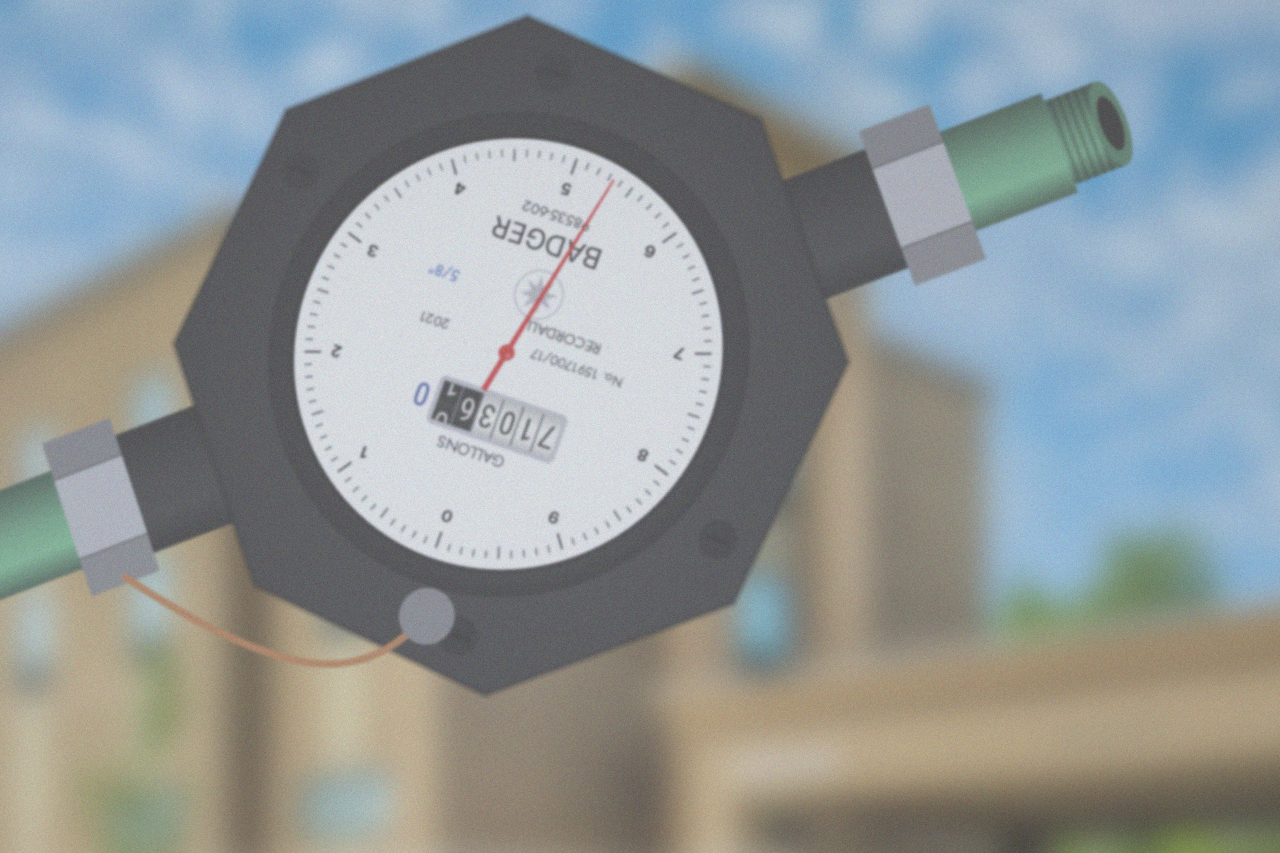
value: **7103605.3** gal
